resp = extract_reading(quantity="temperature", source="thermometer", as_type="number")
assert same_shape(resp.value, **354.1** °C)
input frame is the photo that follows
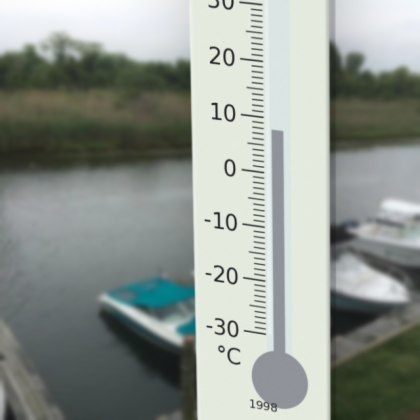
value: **8** °C
